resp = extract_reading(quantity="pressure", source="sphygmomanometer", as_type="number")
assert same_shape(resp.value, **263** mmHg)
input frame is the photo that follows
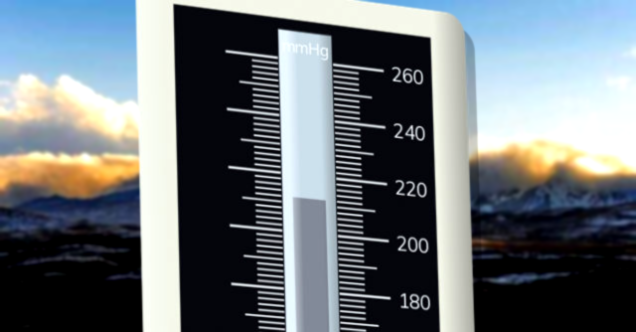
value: **212** mmHg
